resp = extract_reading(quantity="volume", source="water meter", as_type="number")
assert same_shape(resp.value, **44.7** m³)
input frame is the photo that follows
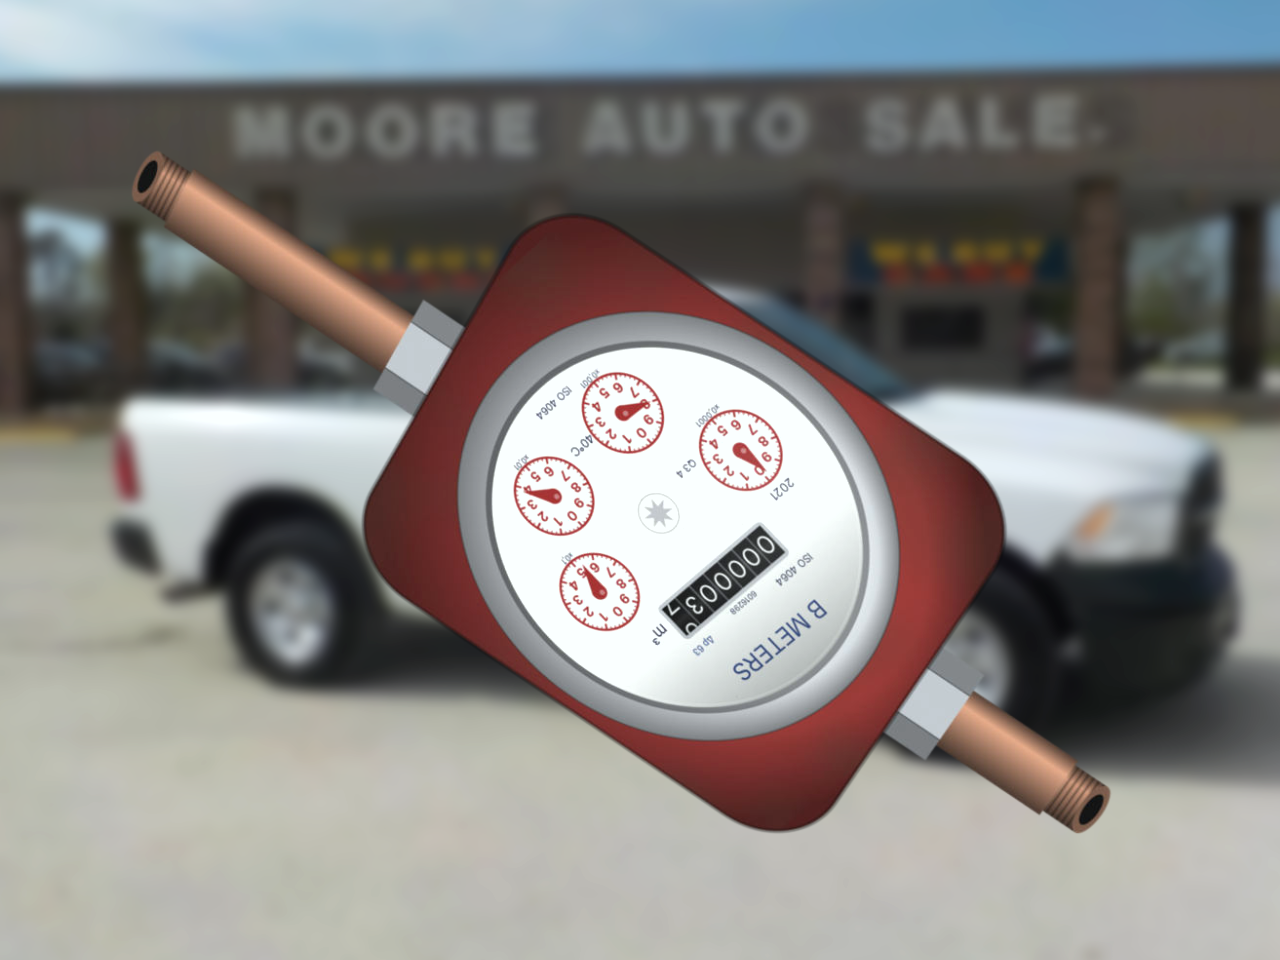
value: **36.5379** m³
